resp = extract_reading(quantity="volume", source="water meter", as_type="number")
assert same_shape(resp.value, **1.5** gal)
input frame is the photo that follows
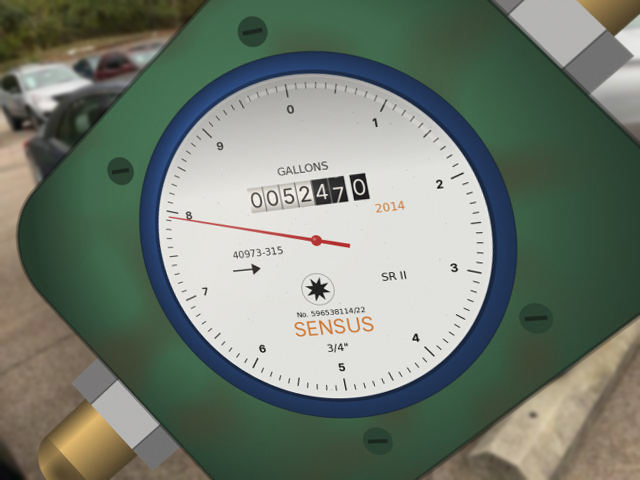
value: **52467.9** gal
